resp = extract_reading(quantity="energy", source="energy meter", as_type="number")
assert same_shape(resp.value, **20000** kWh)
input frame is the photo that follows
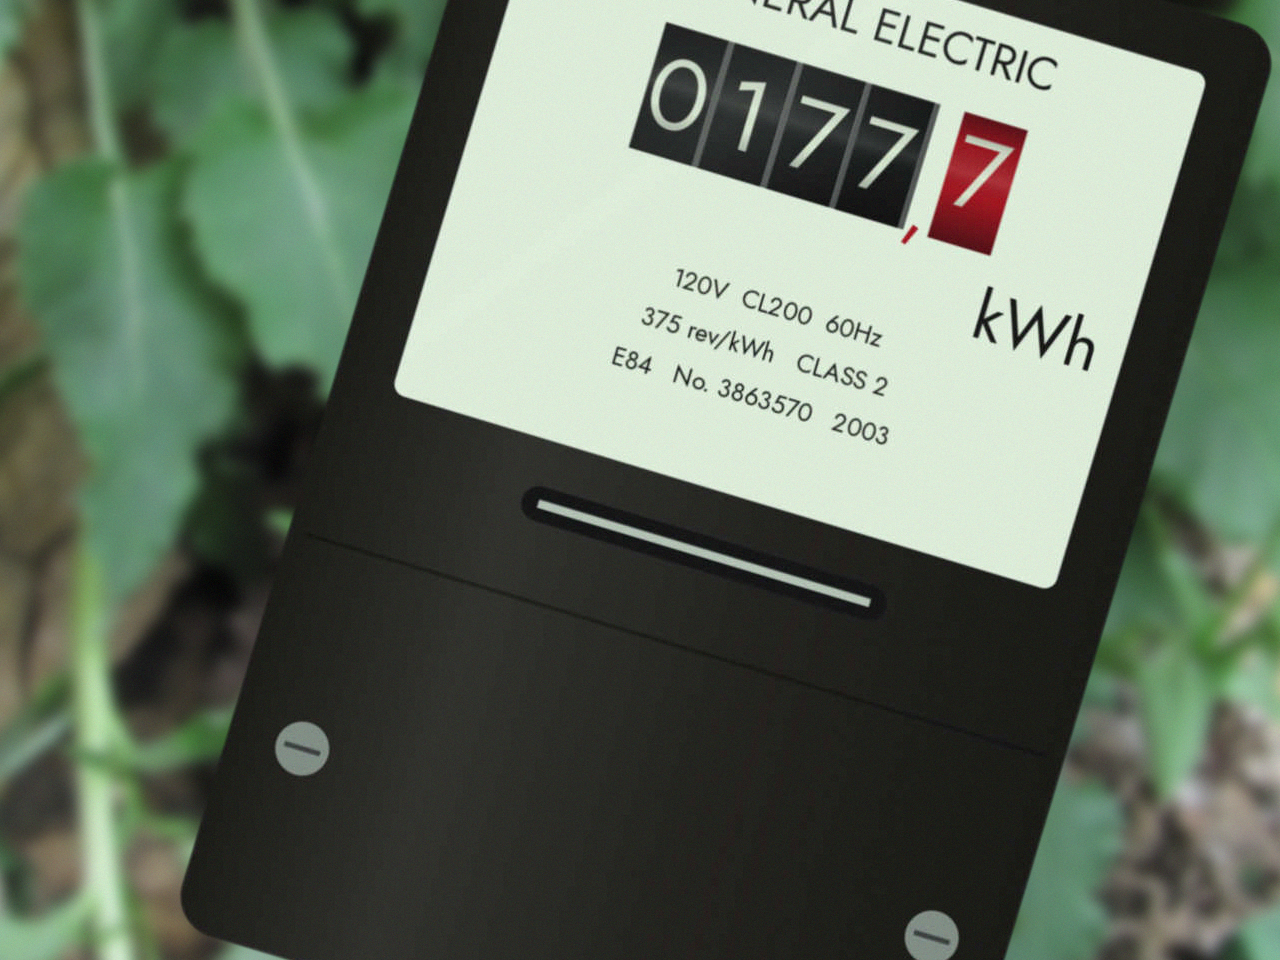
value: **177.7** kWh
